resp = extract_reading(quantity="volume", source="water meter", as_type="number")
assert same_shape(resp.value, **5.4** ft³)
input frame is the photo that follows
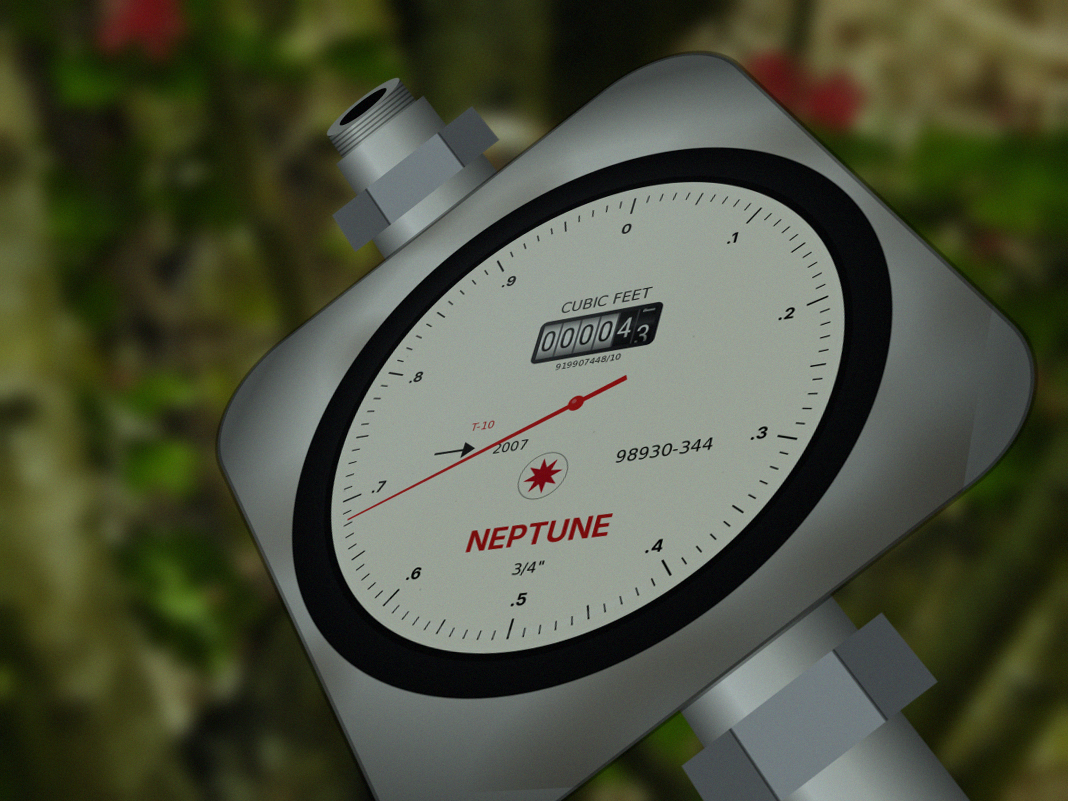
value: **42.68** ft³
